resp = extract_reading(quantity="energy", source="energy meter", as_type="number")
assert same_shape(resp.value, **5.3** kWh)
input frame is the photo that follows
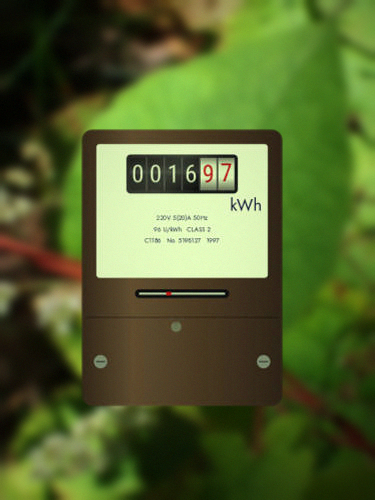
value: **16.97** kWh
